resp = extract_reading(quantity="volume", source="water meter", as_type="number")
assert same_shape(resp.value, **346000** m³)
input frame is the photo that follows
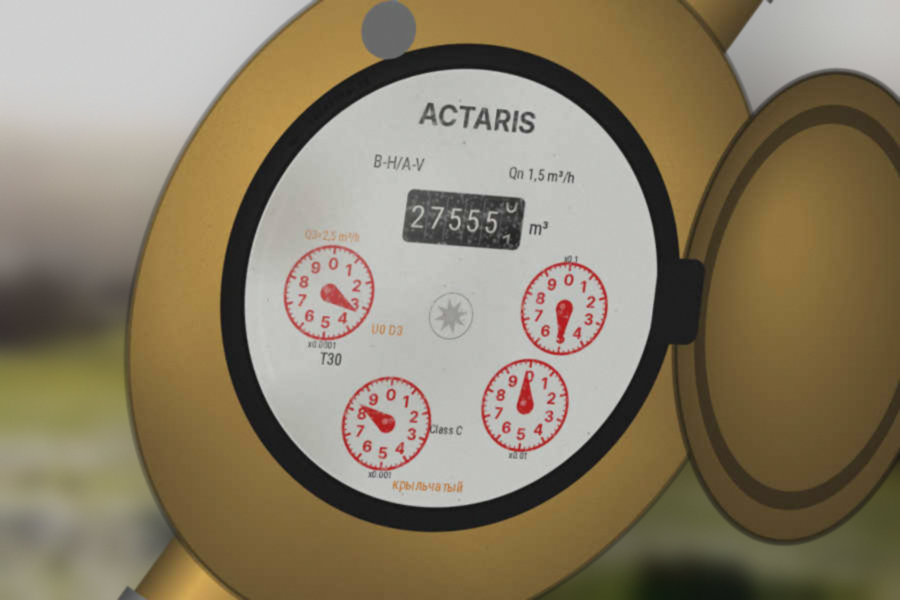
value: **275550.4983** m³
